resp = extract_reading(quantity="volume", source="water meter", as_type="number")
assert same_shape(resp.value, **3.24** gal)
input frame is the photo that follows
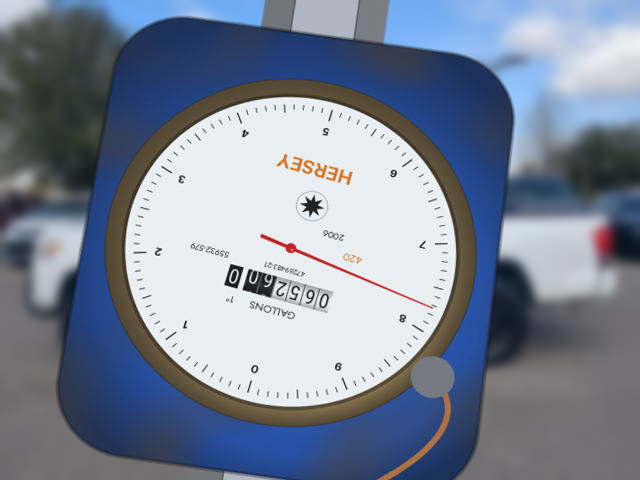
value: **652597.7** gal
